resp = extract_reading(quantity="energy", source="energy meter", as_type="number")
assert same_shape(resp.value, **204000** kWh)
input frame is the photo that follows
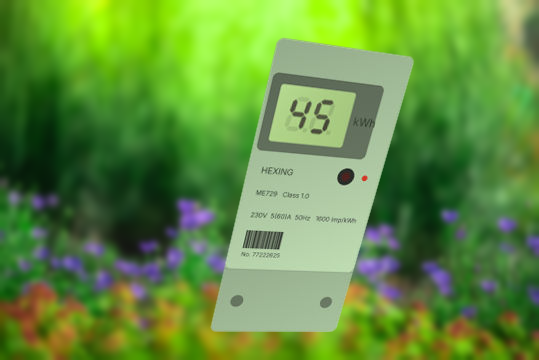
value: **45** kWh
